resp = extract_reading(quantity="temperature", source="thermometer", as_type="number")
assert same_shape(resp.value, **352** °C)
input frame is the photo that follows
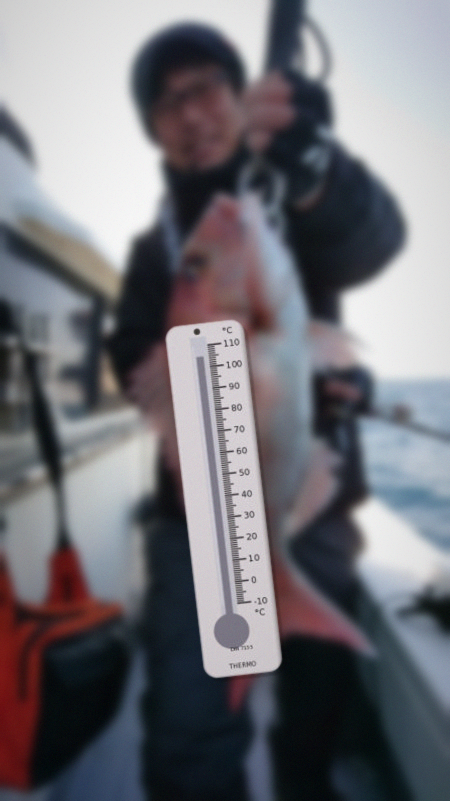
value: **105** °C
